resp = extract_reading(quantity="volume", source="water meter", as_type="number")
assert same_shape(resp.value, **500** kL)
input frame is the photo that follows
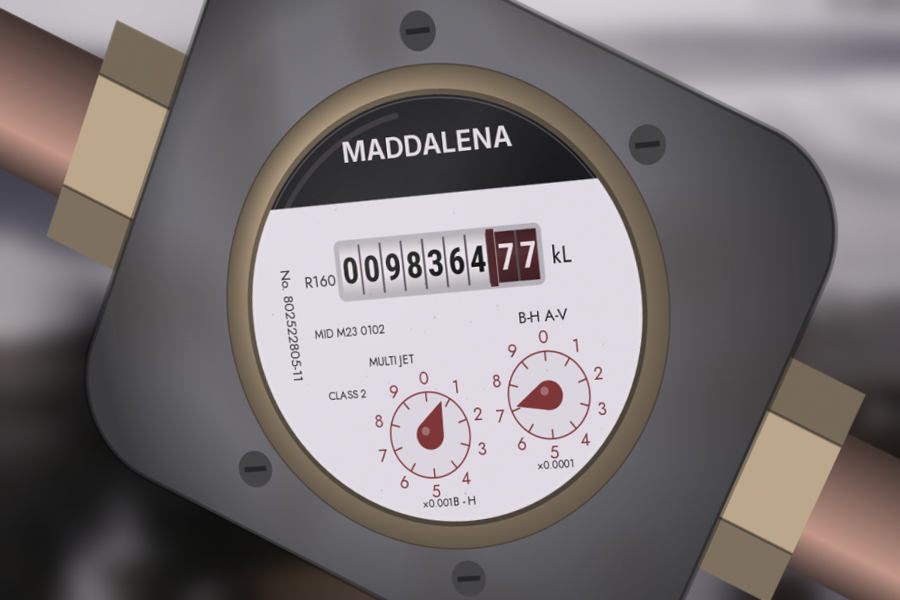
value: **98364.7707** kL
